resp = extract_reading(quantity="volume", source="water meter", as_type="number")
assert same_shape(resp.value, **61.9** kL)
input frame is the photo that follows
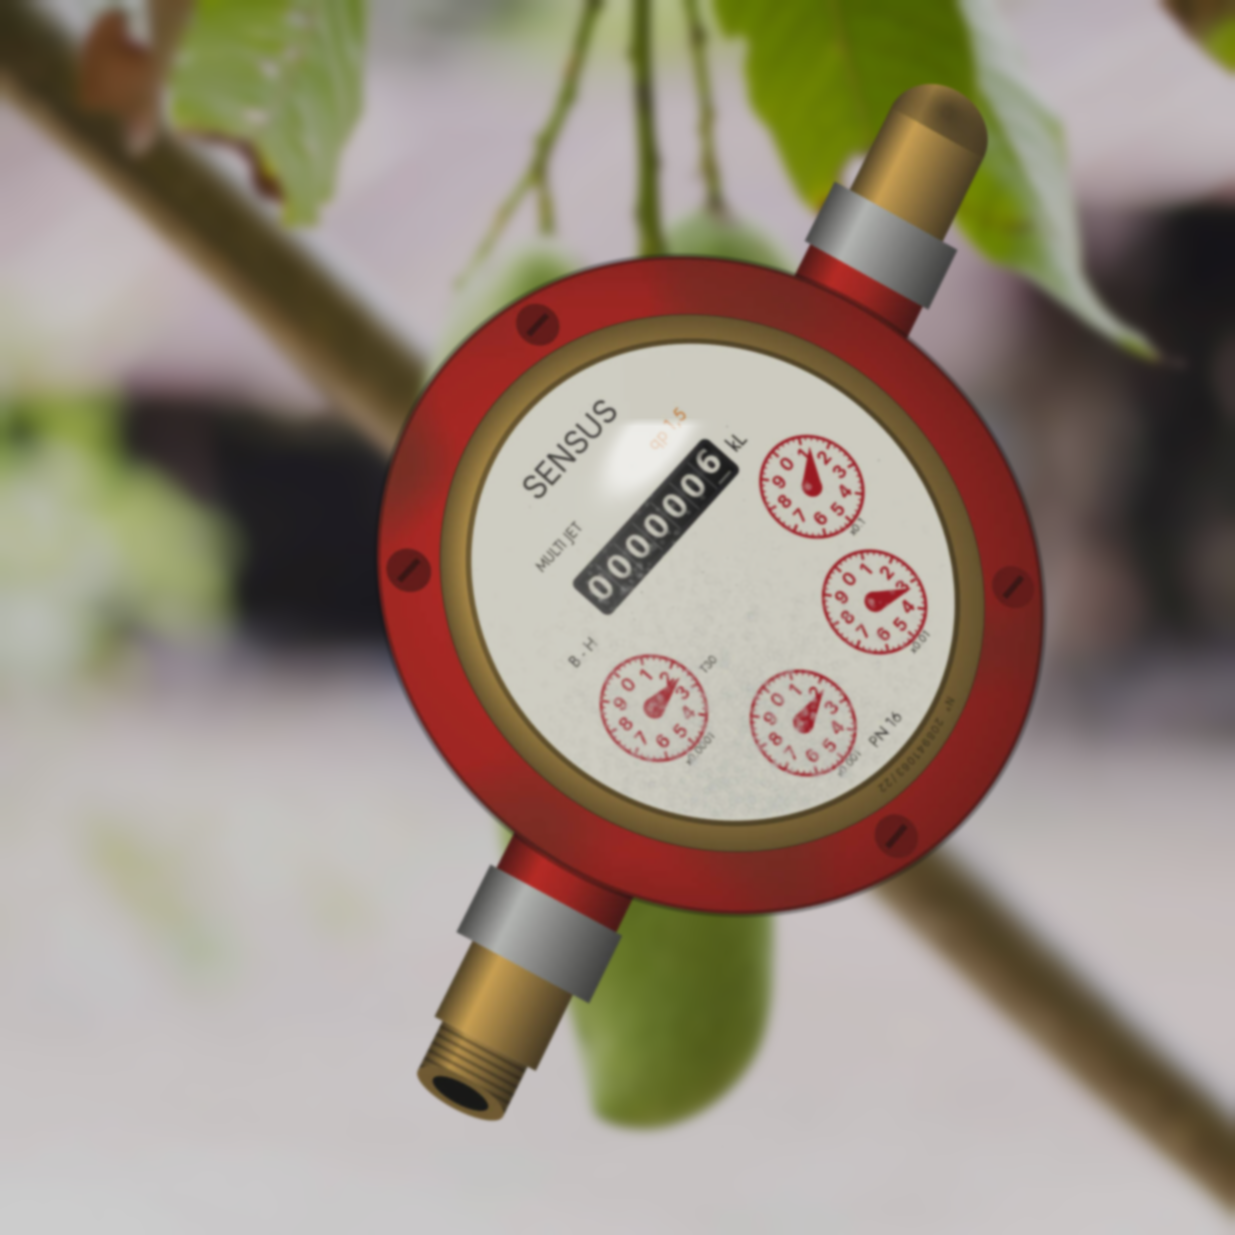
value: **6.1322** kL
